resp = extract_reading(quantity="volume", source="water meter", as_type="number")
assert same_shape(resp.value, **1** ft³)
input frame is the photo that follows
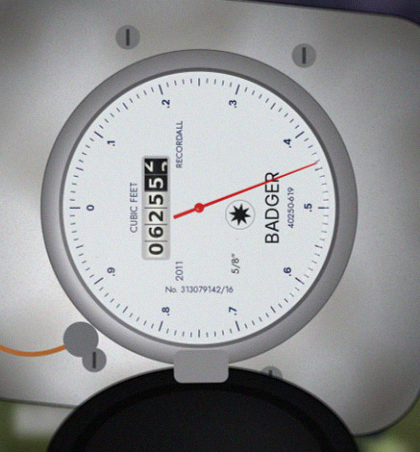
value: **62552.44** ft³
